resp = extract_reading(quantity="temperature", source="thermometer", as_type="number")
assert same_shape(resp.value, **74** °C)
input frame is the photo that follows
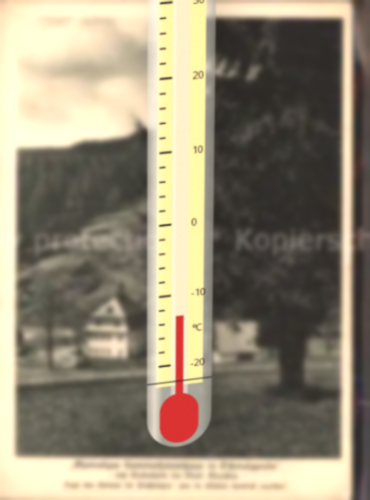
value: **-13** °C
